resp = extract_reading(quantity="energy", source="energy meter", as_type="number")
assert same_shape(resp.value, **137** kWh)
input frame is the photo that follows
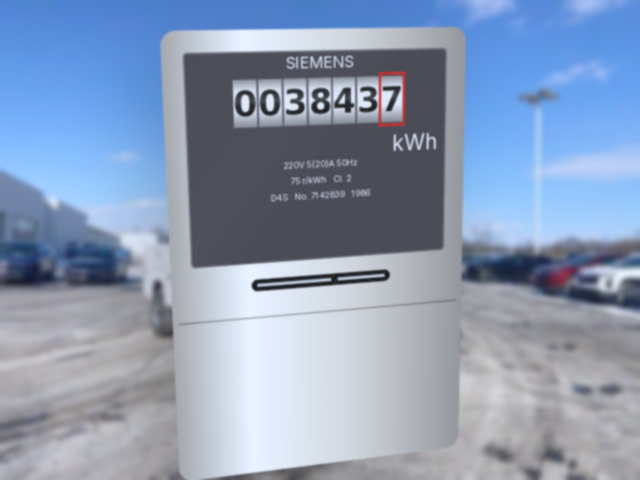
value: **3843.7** kWh
